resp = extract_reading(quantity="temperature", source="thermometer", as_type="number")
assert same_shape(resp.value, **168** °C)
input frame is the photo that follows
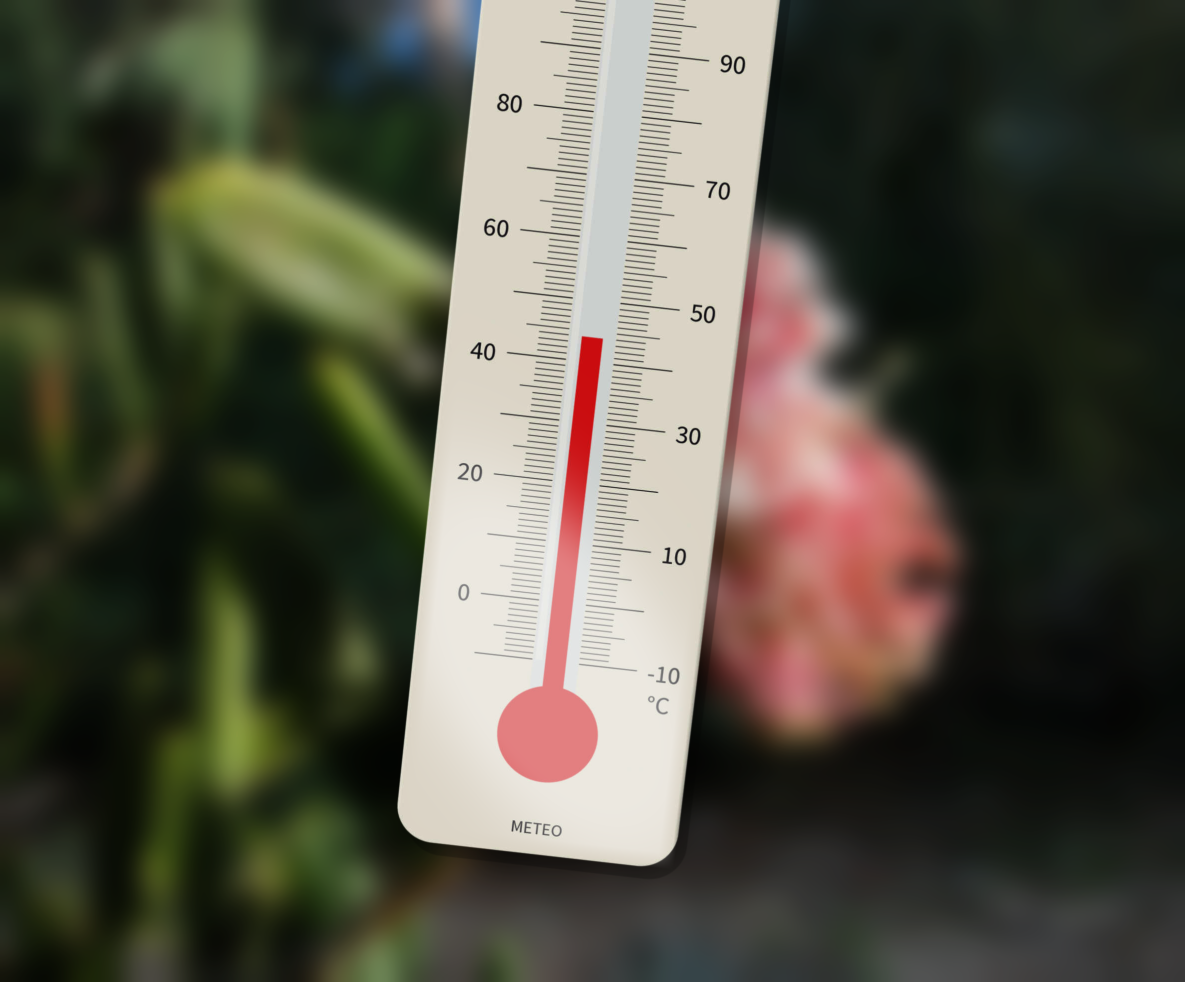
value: **44** °C
